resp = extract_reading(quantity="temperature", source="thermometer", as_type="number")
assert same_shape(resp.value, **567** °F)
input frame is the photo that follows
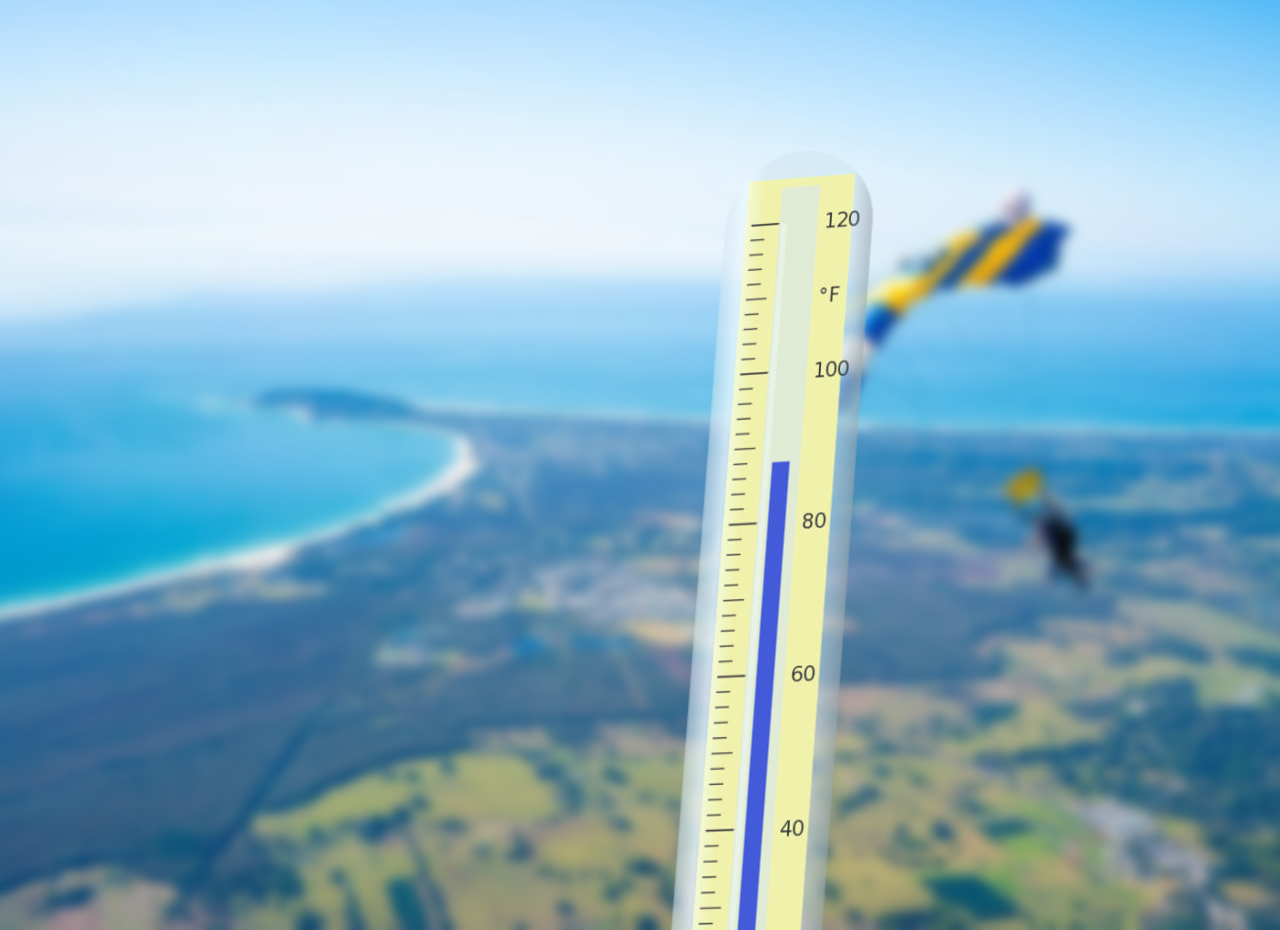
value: **88** °F
